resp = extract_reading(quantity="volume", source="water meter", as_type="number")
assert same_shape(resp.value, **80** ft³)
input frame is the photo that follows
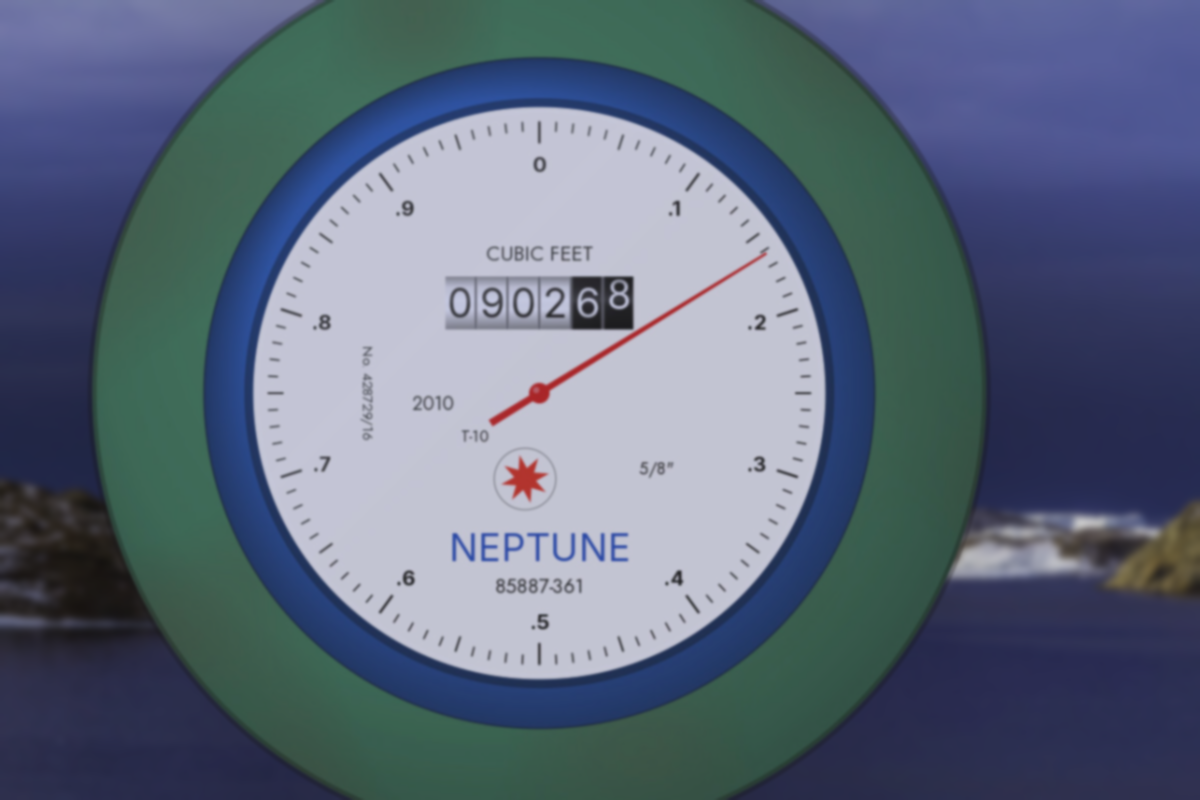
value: **90268.16** ft³
